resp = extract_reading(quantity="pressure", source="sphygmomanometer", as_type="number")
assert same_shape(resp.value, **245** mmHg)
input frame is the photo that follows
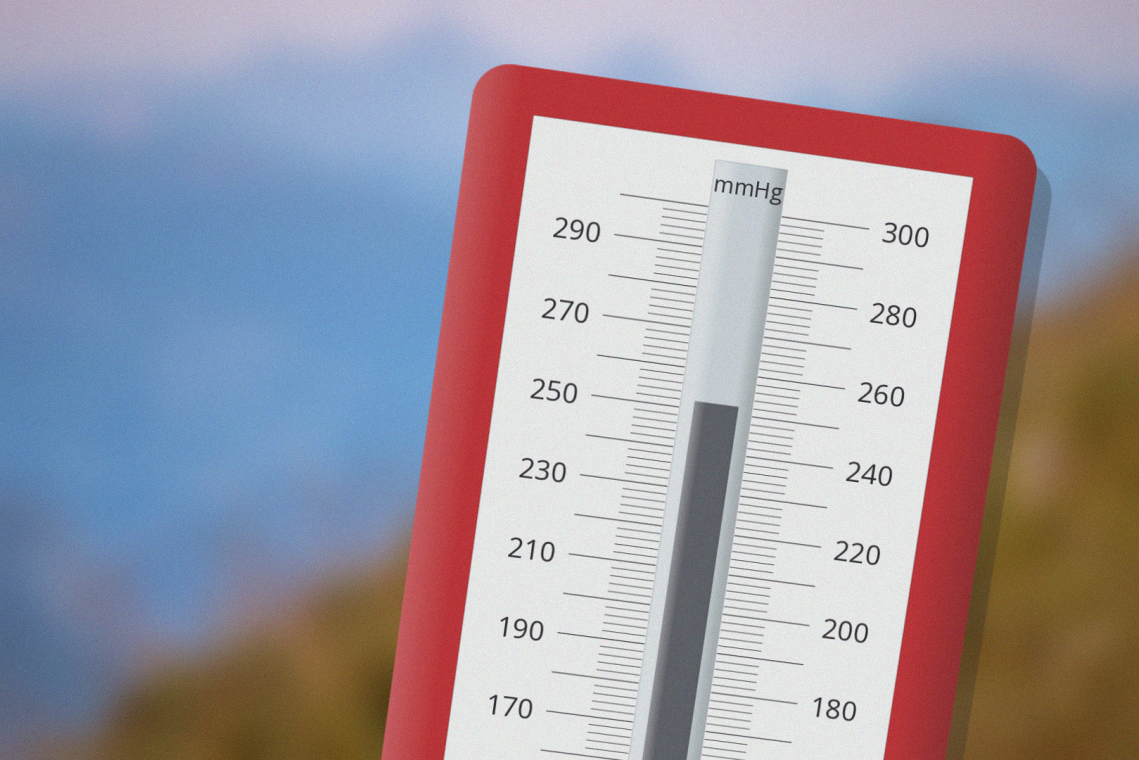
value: **252** mmHg
